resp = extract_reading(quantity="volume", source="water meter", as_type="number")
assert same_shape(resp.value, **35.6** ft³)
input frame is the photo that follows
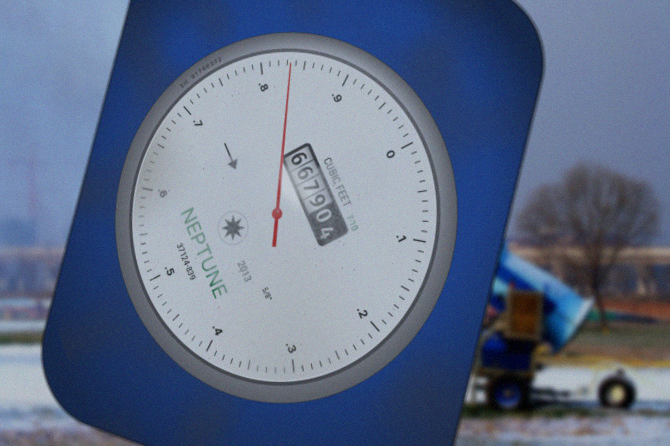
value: **667903.83** ft³
